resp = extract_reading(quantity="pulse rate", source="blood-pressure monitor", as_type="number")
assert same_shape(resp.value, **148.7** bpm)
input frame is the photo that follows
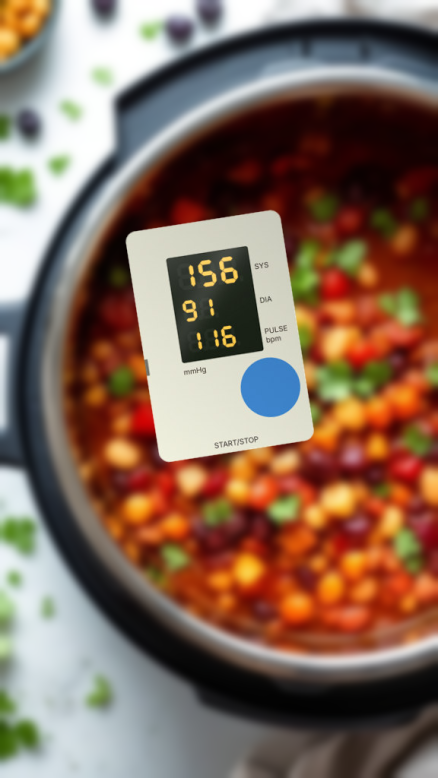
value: **116** bpm
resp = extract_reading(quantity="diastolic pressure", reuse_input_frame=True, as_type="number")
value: **91** mmHg
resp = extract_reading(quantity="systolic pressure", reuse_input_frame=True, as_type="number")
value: **156** mmHg
